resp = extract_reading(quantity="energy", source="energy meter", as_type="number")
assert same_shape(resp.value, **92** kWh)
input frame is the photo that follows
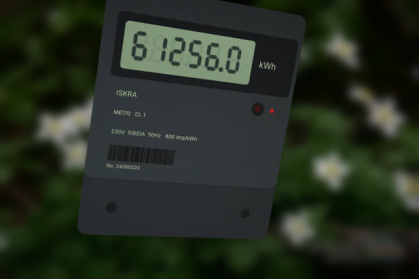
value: **61256.0** kWh
